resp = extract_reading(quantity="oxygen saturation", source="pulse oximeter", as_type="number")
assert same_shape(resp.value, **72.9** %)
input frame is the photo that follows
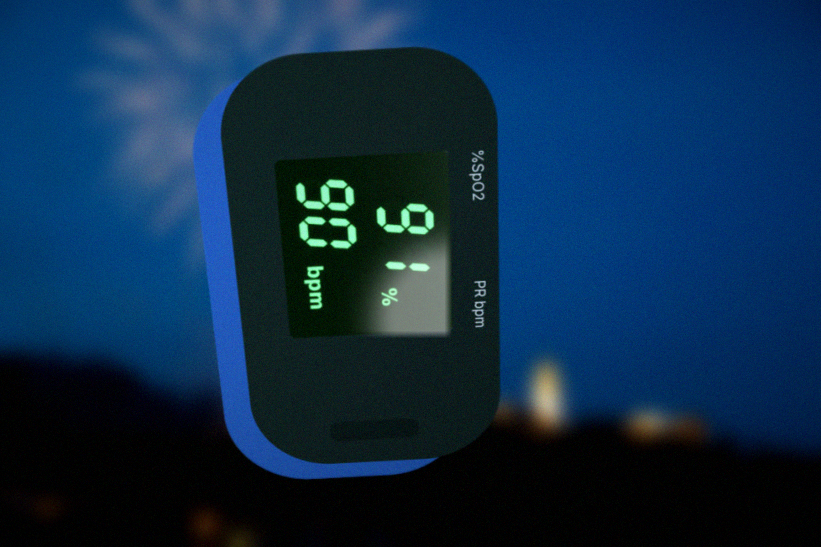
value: **91** %
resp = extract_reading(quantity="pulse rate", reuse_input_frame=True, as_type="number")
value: **90** bpm
